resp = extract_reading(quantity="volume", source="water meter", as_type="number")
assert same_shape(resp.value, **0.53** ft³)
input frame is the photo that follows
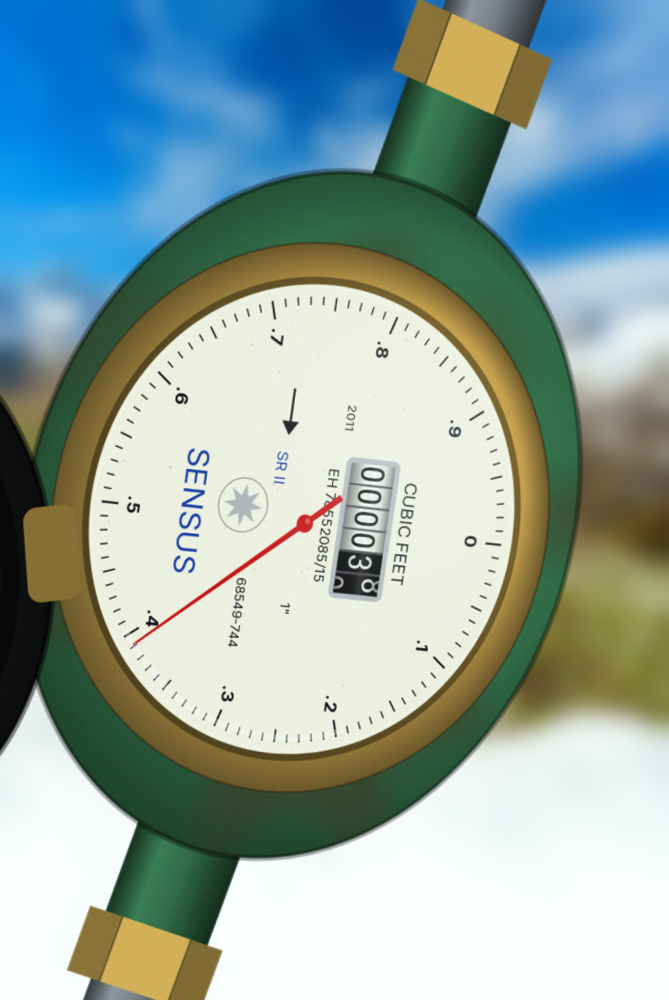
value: **38.39** ft³
